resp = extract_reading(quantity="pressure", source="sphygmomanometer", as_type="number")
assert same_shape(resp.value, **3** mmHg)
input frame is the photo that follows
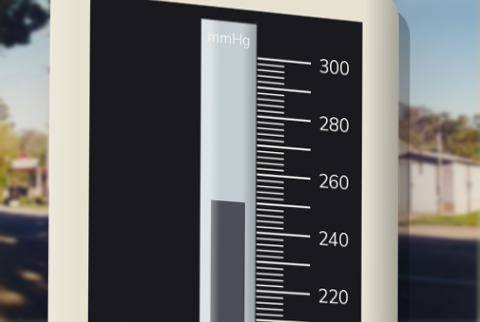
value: **250** mmHg
